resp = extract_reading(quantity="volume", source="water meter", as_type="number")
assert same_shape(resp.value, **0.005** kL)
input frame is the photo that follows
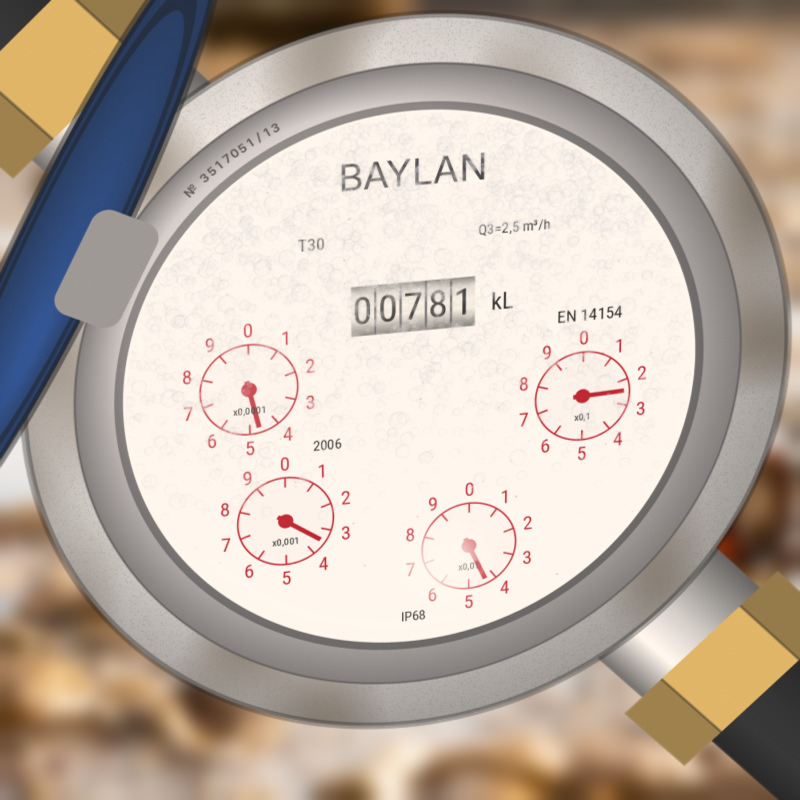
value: **781.2434** kL
